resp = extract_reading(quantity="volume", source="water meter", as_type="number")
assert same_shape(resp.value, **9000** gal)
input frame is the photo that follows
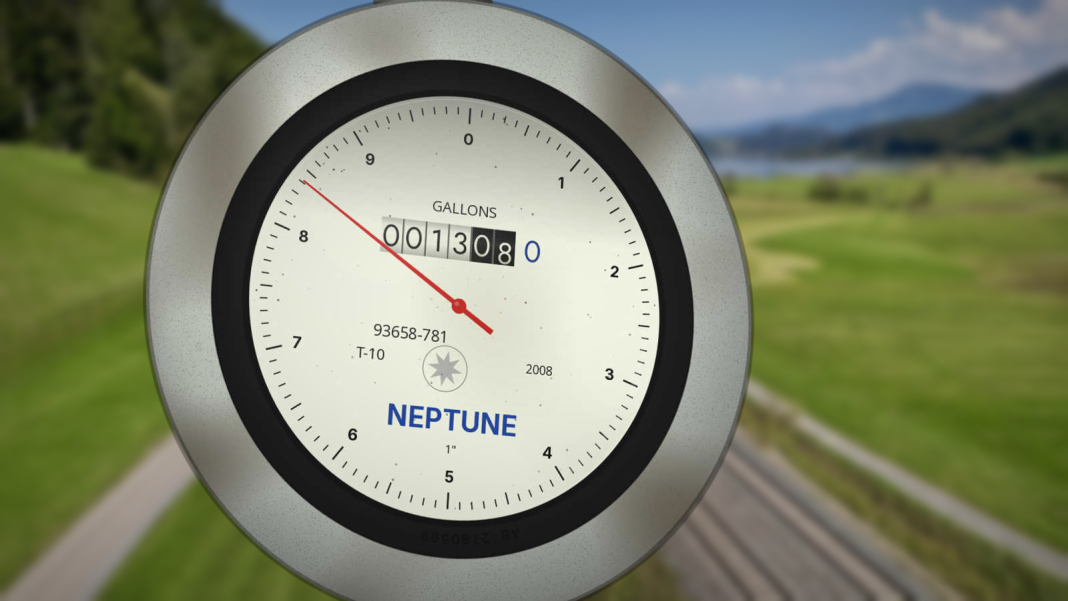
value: **13078.4** gal
